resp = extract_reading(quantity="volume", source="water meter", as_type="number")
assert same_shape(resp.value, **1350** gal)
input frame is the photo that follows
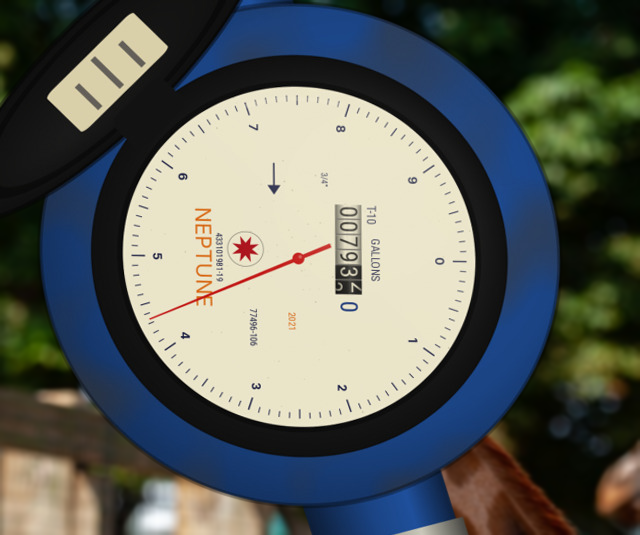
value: **79324.3** gal
